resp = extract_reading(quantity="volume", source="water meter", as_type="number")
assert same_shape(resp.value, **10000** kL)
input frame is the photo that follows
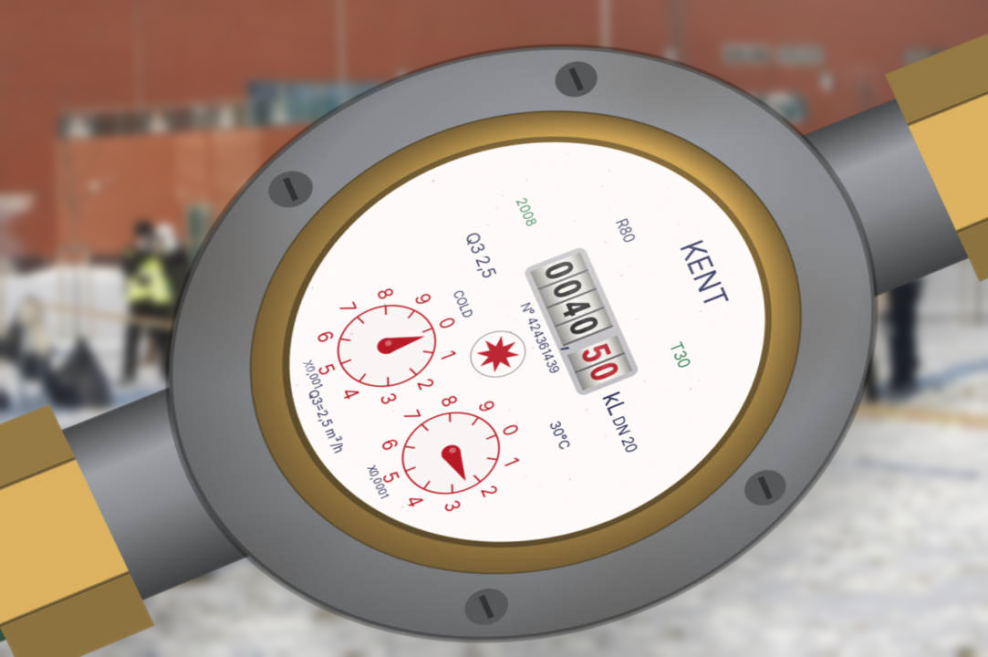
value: **40.5002** kL
